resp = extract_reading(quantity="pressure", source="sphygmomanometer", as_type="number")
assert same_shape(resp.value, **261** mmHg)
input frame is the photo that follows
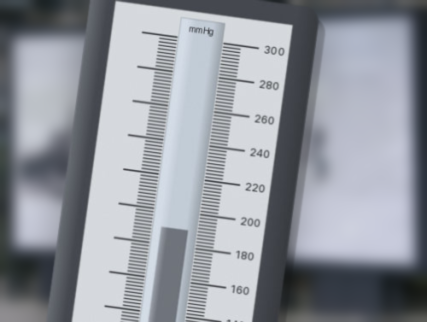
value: **190** mmHg
